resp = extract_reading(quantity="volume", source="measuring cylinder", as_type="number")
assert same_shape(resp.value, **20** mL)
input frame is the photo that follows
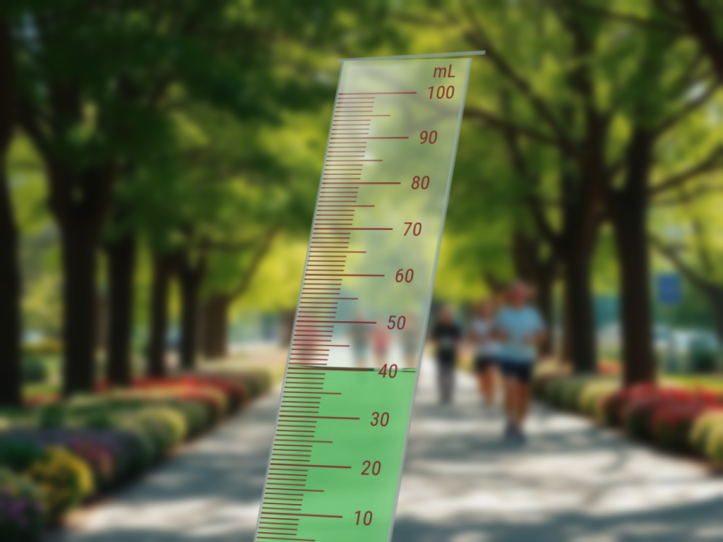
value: **40** mL
